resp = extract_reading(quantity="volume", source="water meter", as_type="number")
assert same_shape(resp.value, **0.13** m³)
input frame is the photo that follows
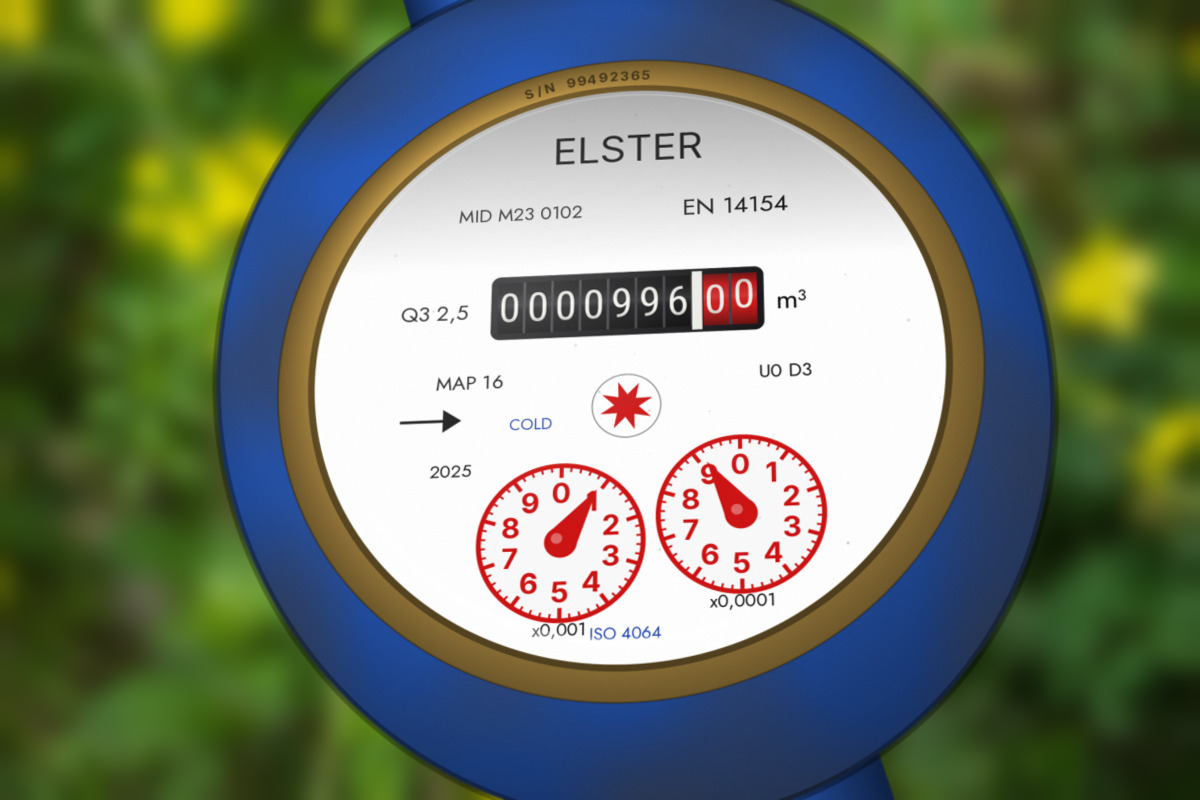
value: **996.0009** m³
